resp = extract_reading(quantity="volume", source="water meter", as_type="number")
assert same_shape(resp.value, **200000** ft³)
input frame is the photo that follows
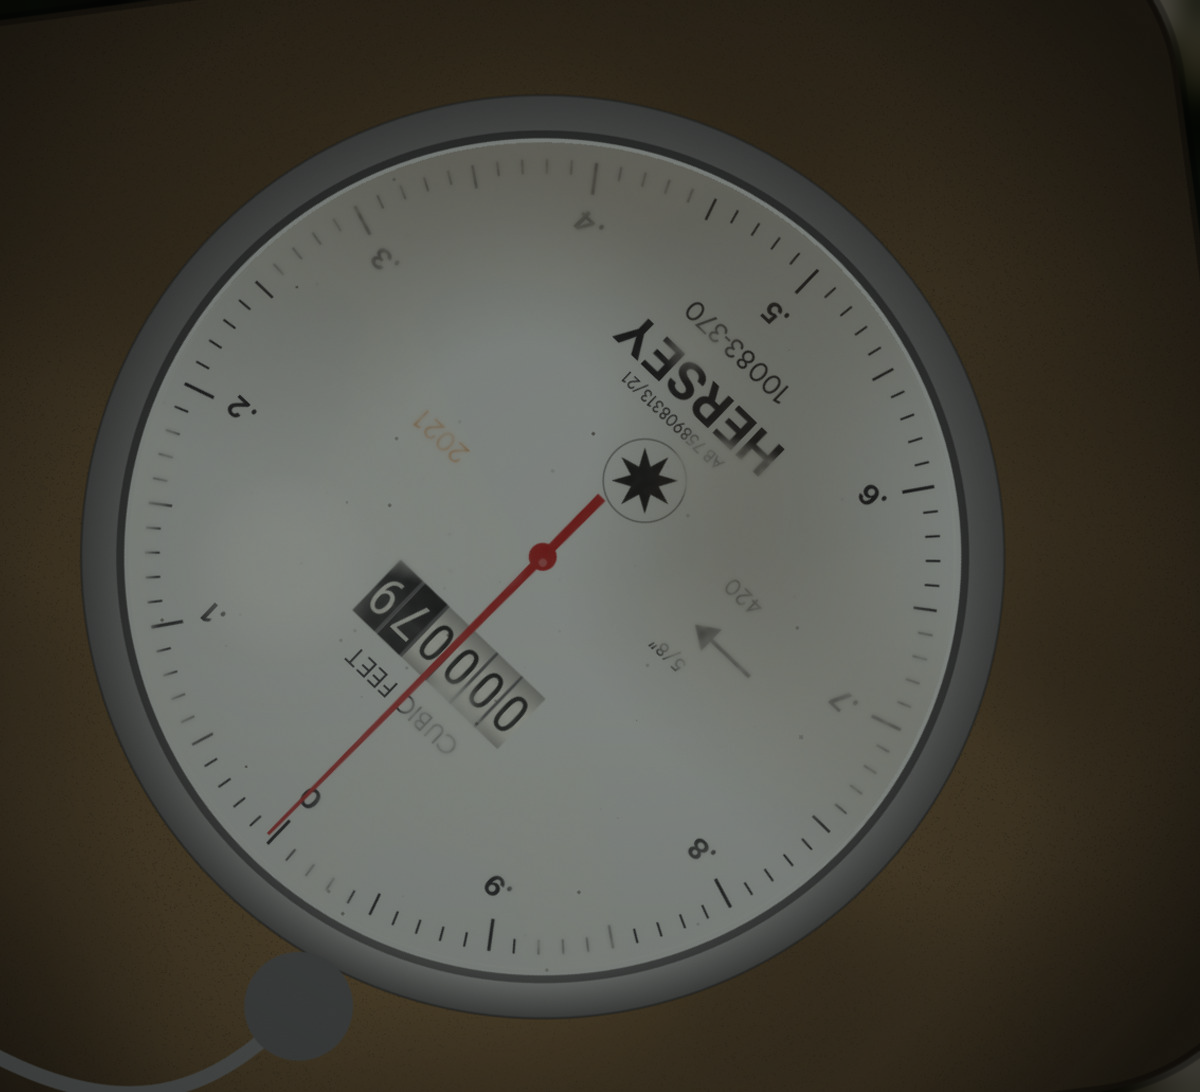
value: **79.00** ft³
